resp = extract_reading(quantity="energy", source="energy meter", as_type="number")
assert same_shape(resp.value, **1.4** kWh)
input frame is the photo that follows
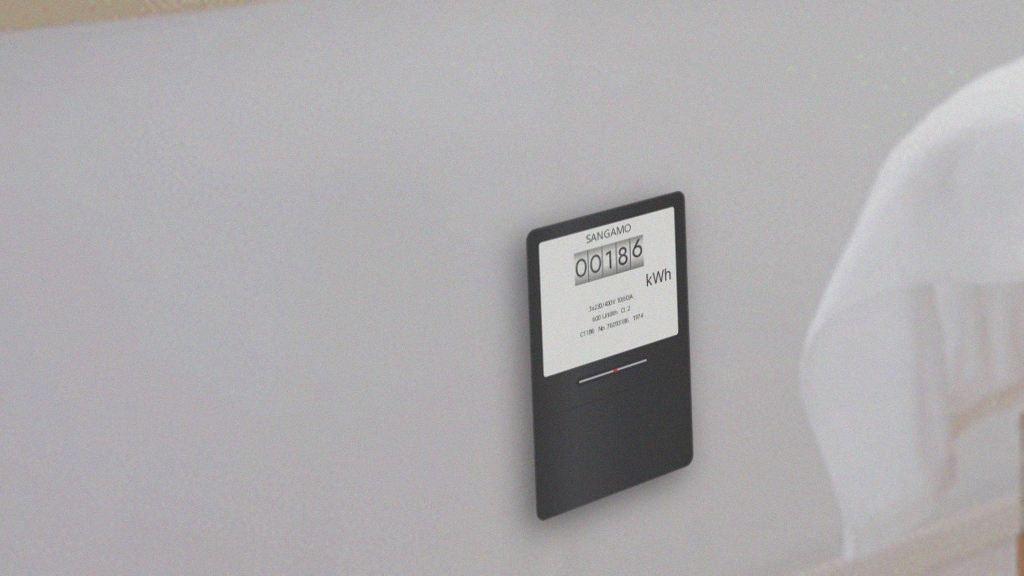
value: **186** kWh
